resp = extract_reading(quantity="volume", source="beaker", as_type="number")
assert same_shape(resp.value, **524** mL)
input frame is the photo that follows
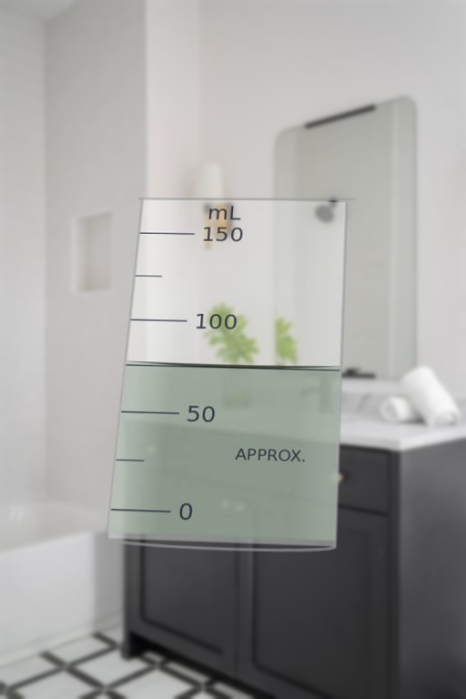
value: **75** mL
